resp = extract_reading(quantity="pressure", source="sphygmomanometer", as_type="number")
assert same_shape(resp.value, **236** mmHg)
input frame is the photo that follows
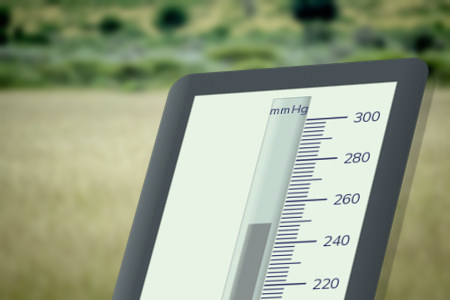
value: **250** mmHg
